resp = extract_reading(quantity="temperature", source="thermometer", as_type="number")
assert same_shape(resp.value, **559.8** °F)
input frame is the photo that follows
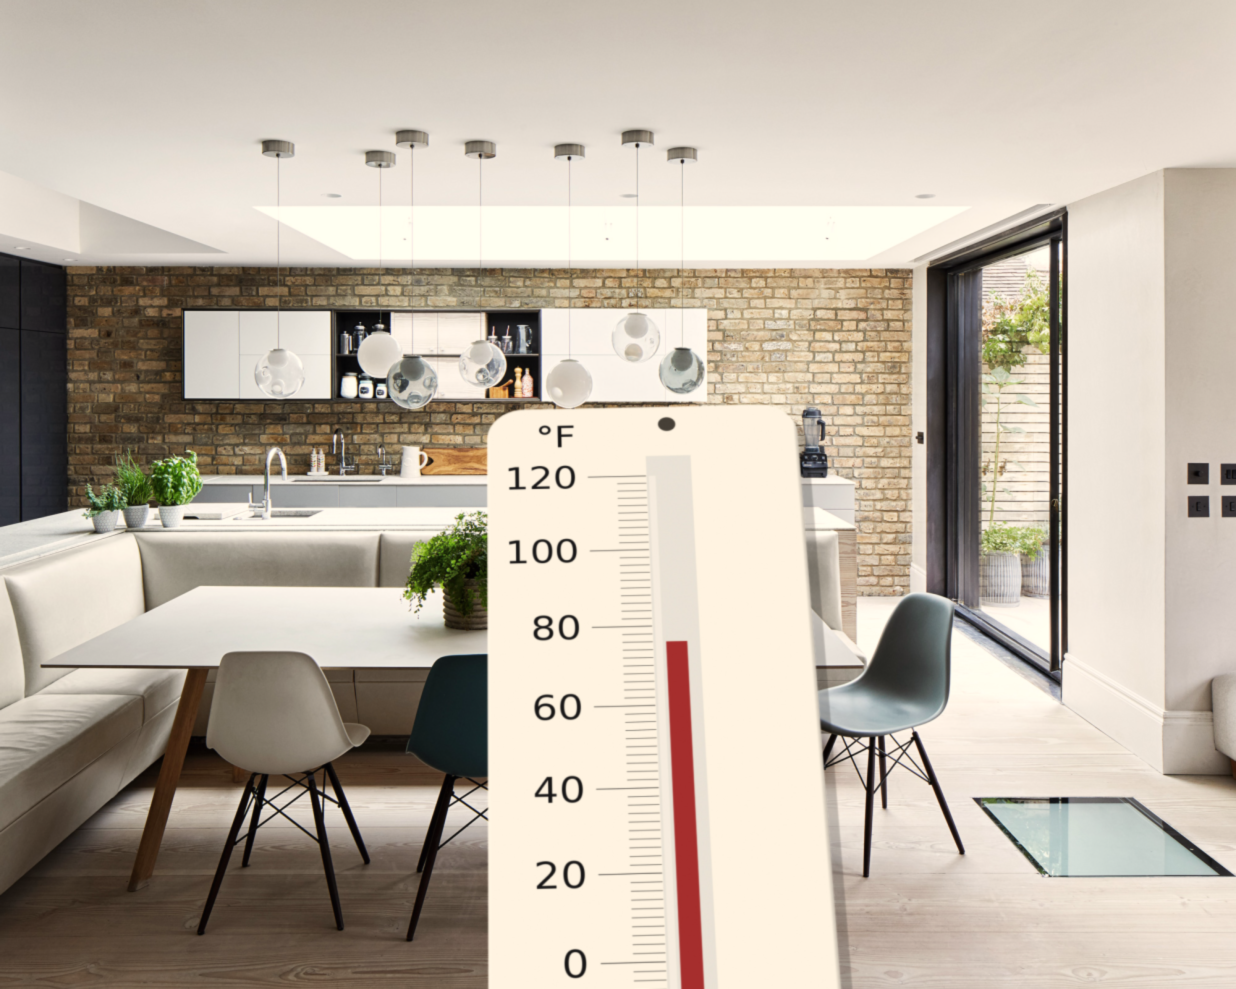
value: **76** °F
